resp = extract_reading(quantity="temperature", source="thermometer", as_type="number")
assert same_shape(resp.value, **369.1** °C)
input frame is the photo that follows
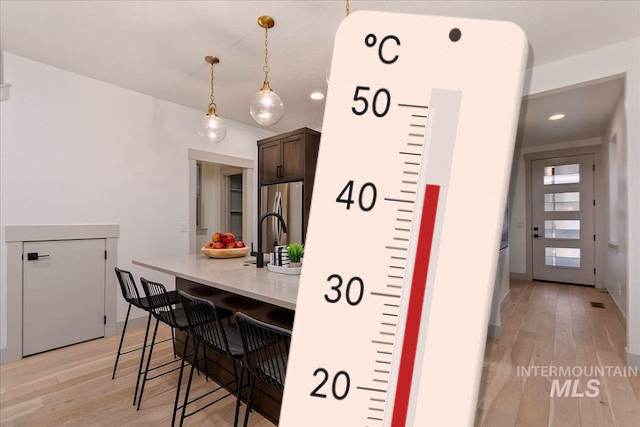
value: **42** °C
